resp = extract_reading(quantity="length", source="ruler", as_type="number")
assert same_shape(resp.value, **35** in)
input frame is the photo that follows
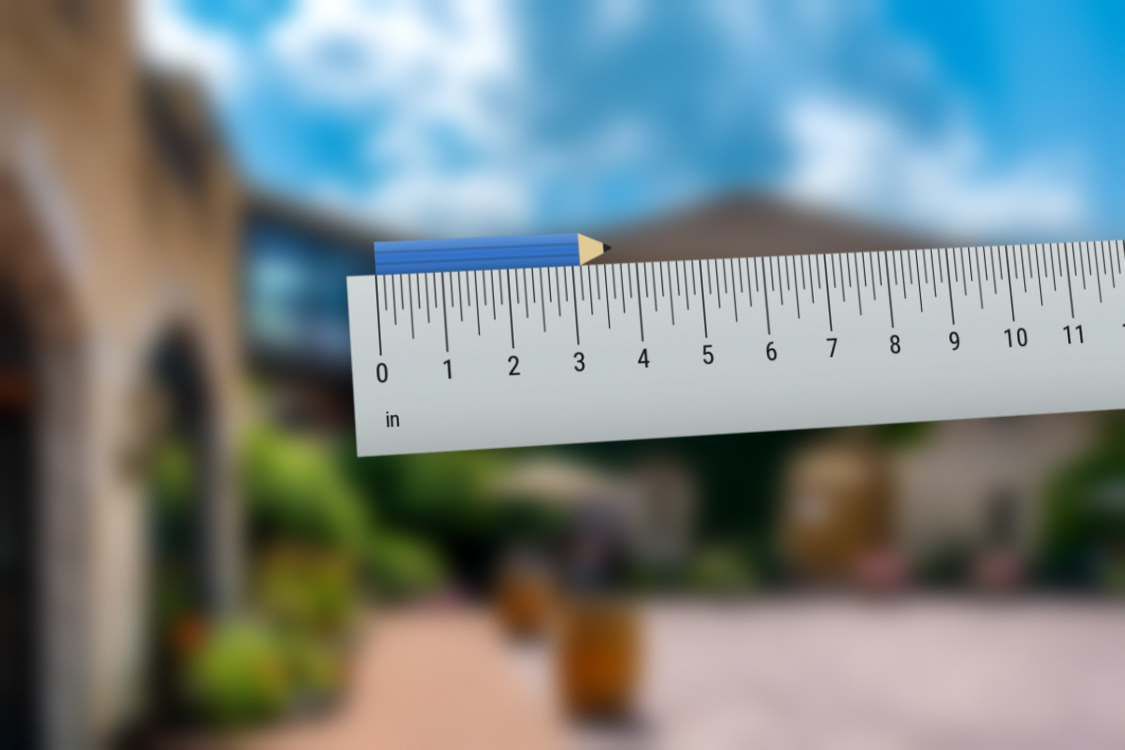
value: **3.625** in
